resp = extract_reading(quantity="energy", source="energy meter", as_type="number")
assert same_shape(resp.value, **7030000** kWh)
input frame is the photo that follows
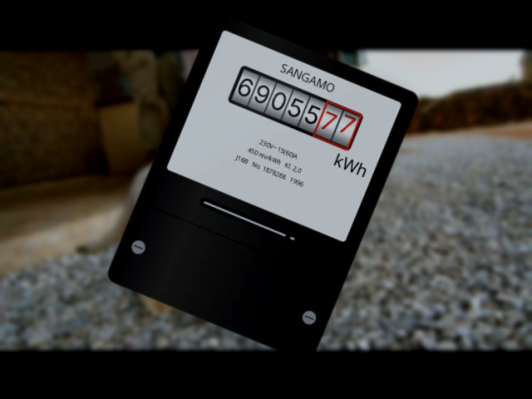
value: **69055.77** kWh
